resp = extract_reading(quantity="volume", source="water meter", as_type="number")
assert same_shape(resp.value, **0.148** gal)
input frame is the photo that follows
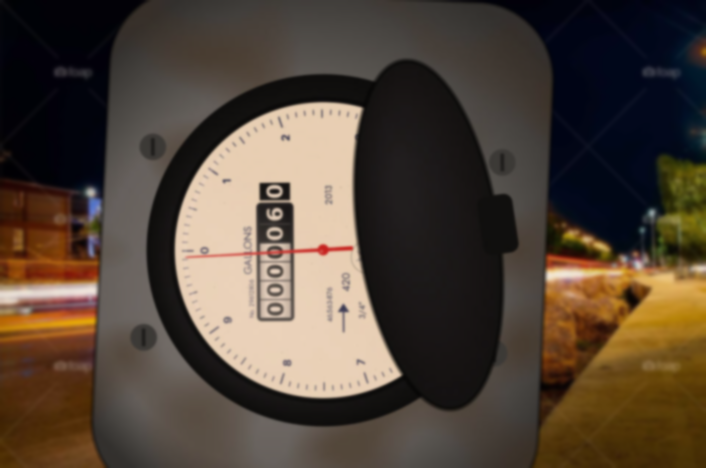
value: **59.9** gal
